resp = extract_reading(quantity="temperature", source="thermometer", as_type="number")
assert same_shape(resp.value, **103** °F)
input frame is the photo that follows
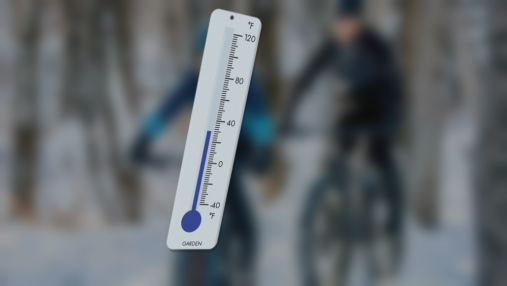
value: **30** °F
